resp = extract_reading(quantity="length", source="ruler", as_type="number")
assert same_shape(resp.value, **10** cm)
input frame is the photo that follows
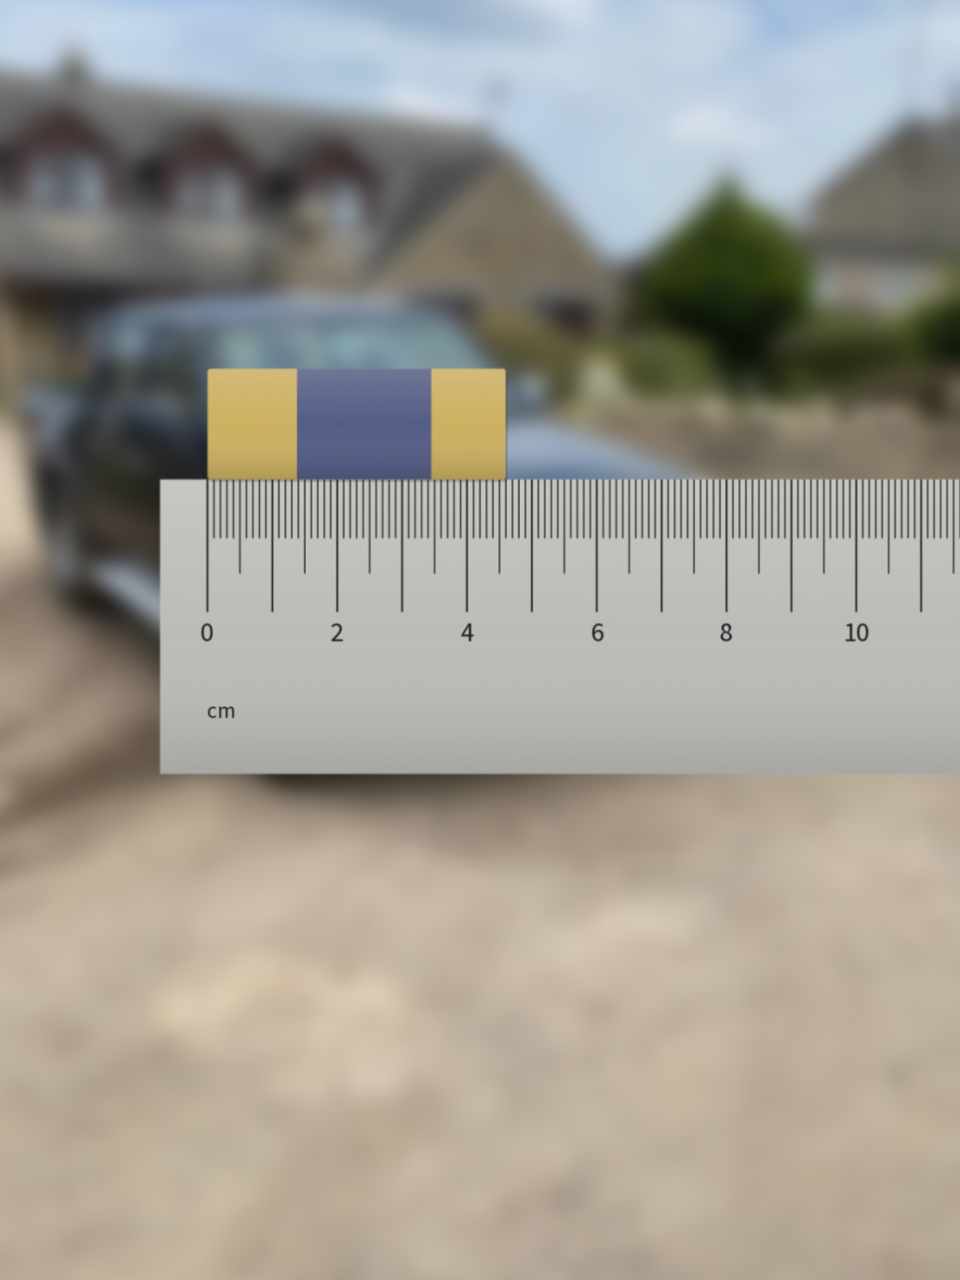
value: **4.6** cm
